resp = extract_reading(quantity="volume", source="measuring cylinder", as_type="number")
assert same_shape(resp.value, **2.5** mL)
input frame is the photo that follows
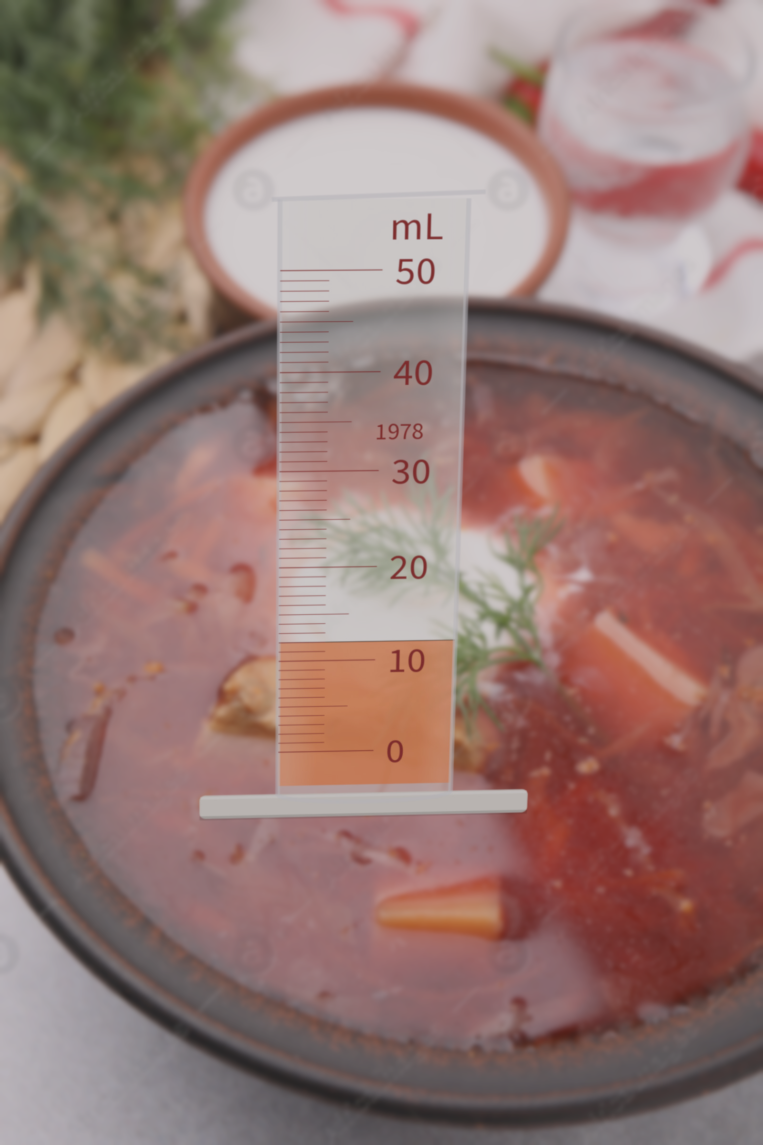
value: **12** mL
